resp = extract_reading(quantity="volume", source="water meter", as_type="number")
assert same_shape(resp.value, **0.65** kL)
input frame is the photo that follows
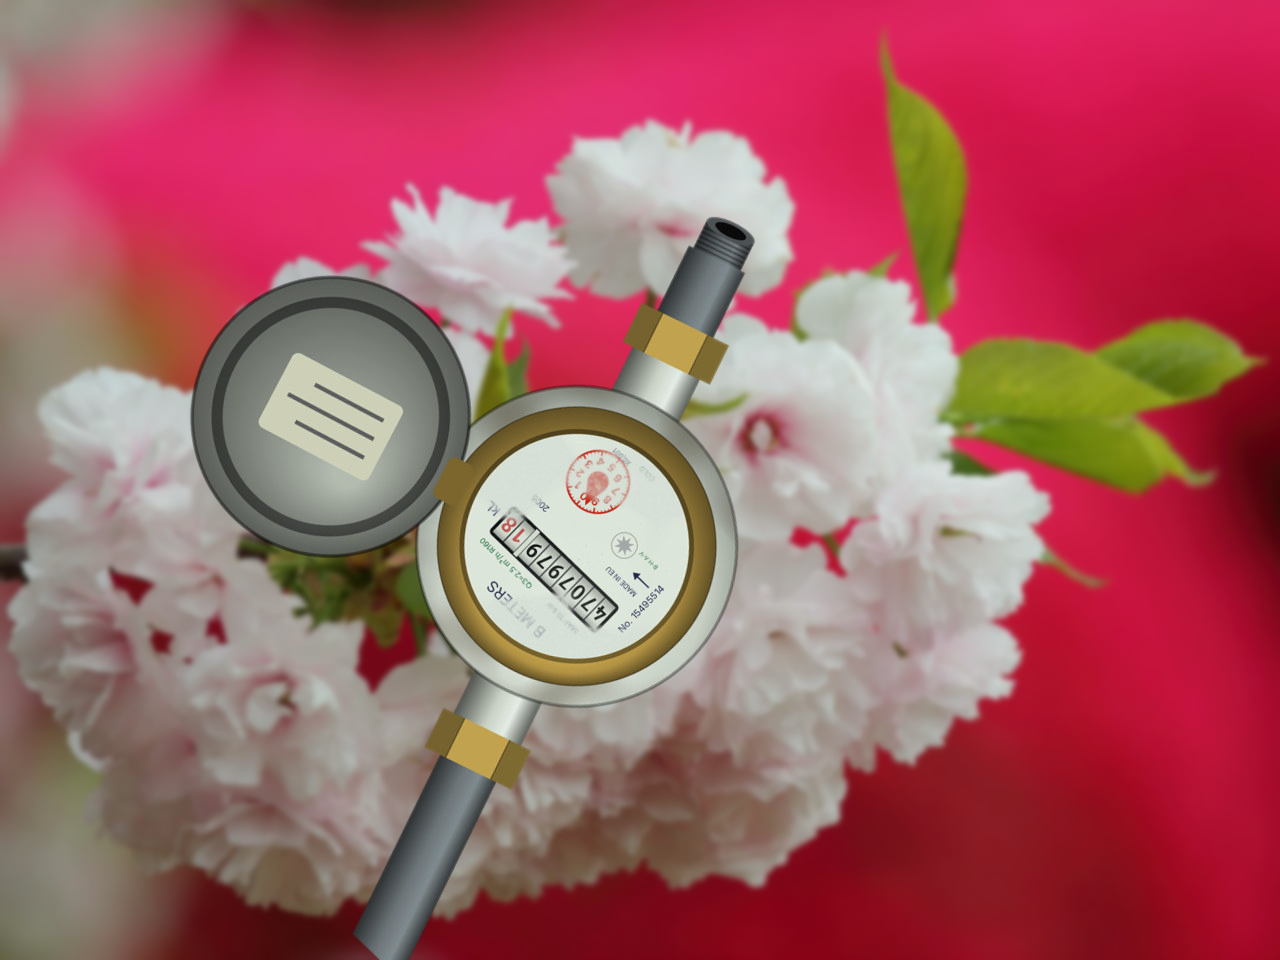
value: **4707979.179** kL
